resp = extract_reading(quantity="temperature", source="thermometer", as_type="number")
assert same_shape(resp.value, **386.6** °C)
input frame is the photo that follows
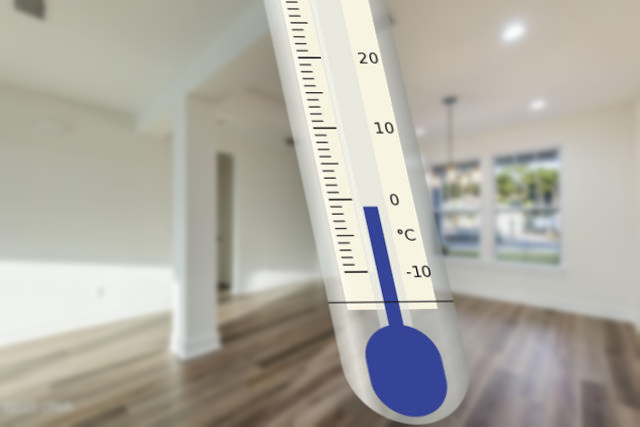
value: **-1** °C
